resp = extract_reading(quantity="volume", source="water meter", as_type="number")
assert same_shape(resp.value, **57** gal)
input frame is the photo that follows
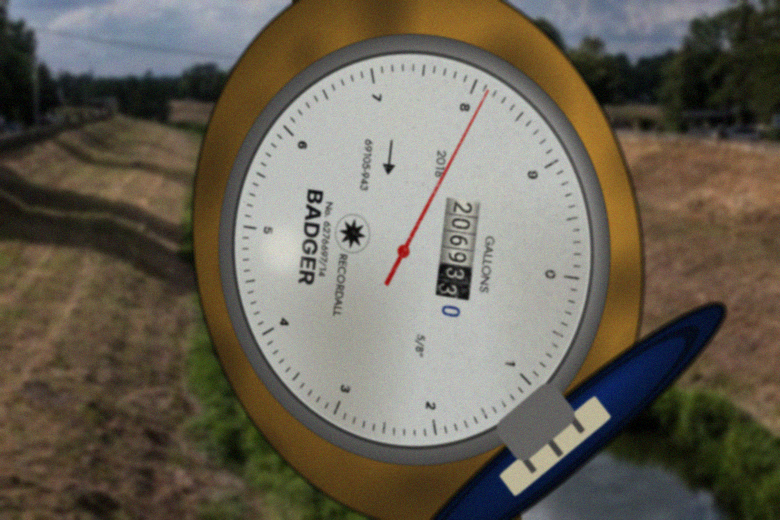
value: **2069328.1** gal
